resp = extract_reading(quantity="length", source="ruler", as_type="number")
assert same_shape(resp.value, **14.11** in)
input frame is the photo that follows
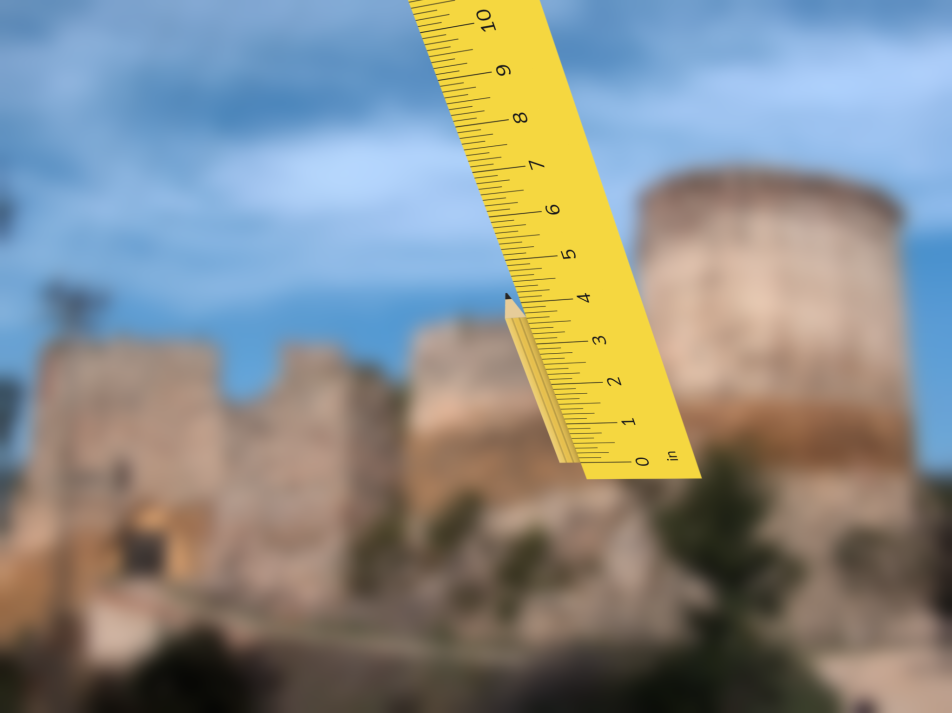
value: **4.25** in
